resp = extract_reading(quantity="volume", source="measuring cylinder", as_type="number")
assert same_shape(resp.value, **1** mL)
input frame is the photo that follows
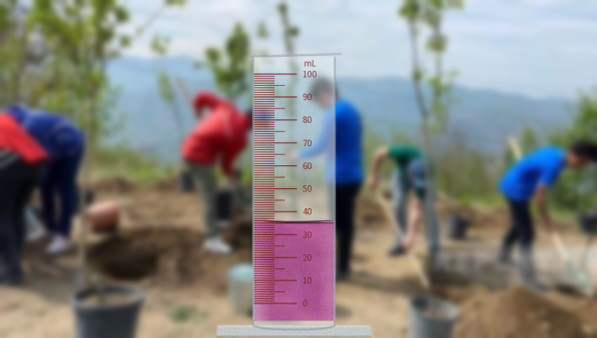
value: **35** mL
